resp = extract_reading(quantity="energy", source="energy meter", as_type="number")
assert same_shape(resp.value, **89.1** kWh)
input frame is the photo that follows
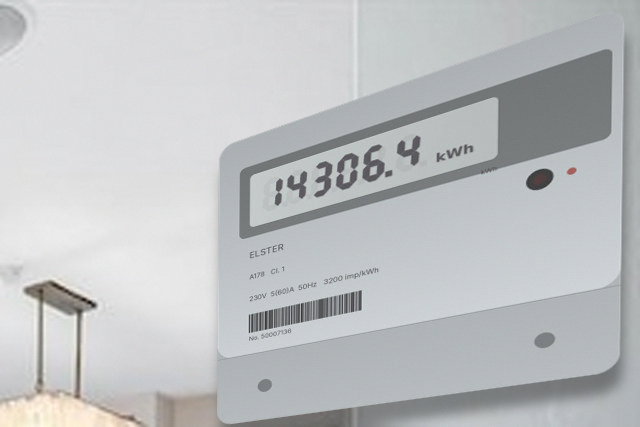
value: **14306.4** kWh
